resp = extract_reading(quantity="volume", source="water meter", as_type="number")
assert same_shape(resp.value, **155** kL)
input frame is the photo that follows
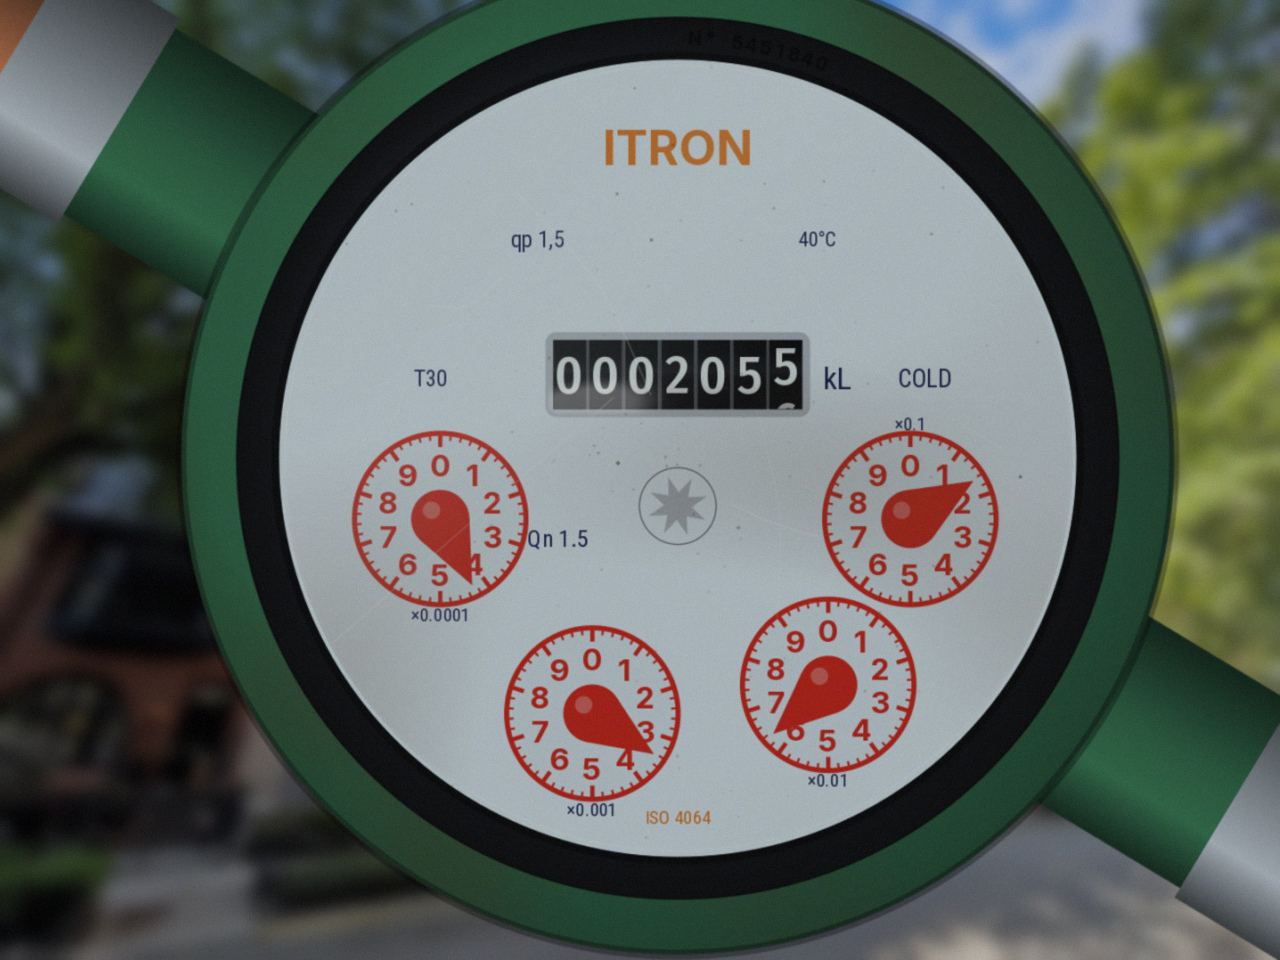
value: **2055.1634** kL
